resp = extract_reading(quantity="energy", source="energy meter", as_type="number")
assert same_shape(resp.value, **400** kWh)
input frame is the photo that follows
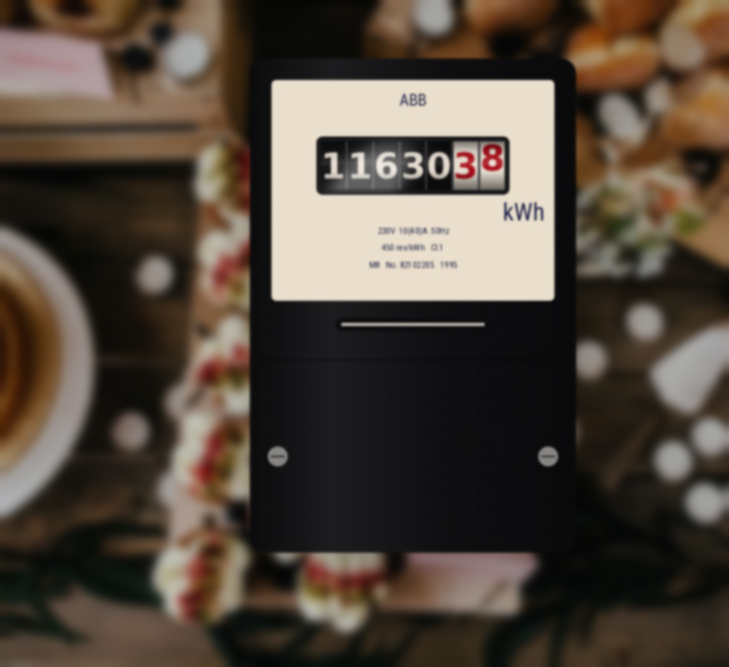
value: **11630.38** kWh
